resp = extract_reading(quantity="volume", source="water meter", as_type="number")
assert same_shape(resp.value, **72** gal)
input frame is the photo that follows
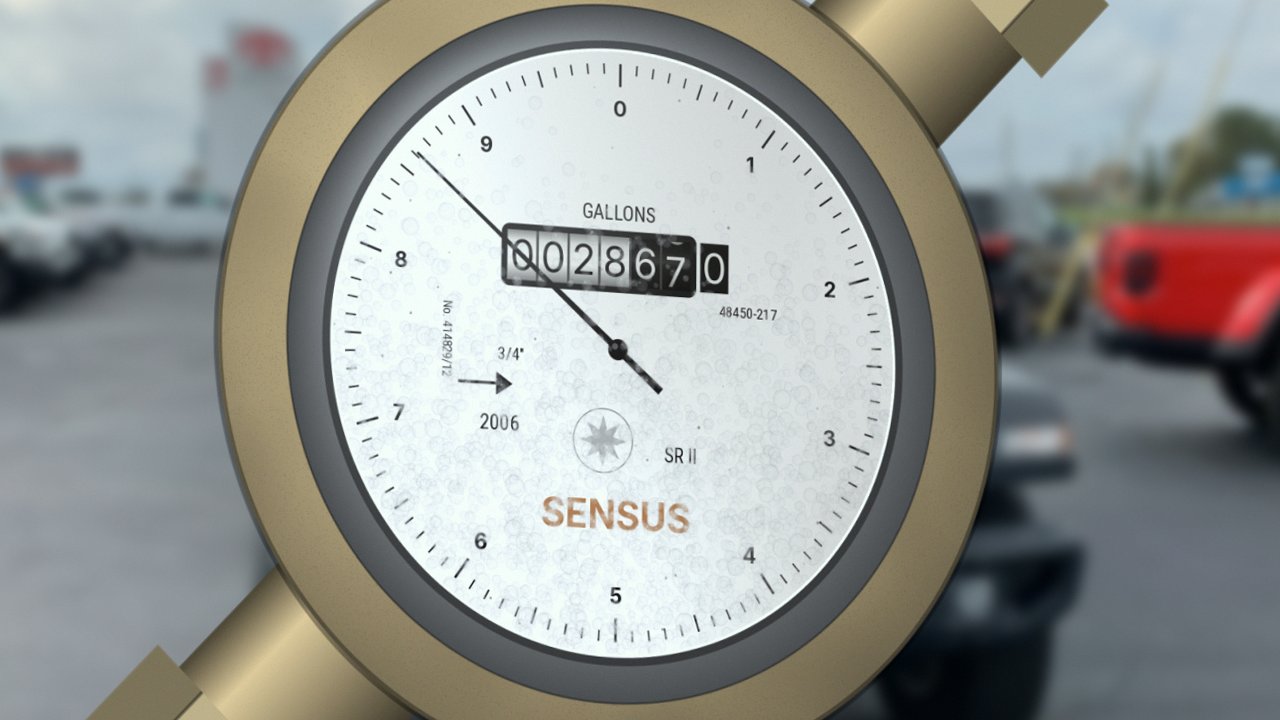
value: **28668.6** gal
